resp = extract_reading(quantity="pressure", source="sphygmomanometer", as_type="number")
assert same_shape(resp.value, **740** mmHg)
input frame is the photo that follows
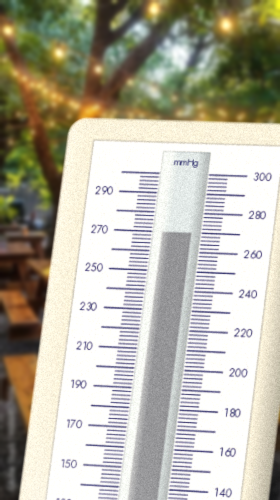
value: **270** mmHg
